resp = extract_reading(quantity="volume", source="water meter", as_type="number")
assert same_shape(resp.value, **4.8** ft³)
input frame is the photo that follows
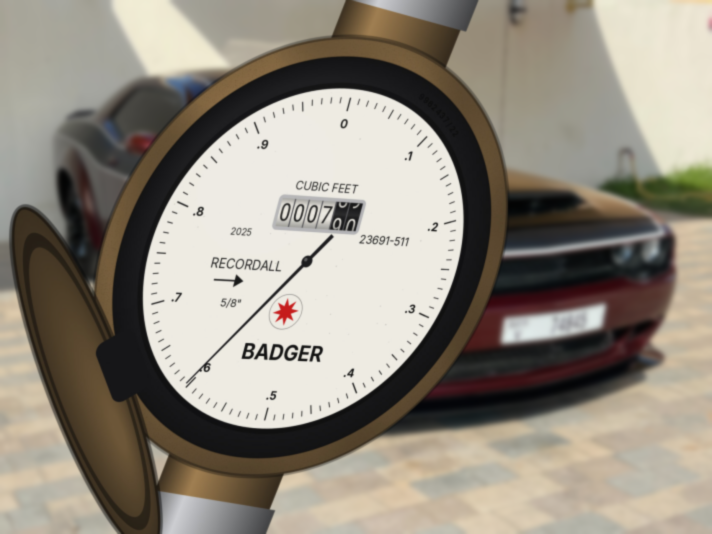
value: **789.60** ft³
